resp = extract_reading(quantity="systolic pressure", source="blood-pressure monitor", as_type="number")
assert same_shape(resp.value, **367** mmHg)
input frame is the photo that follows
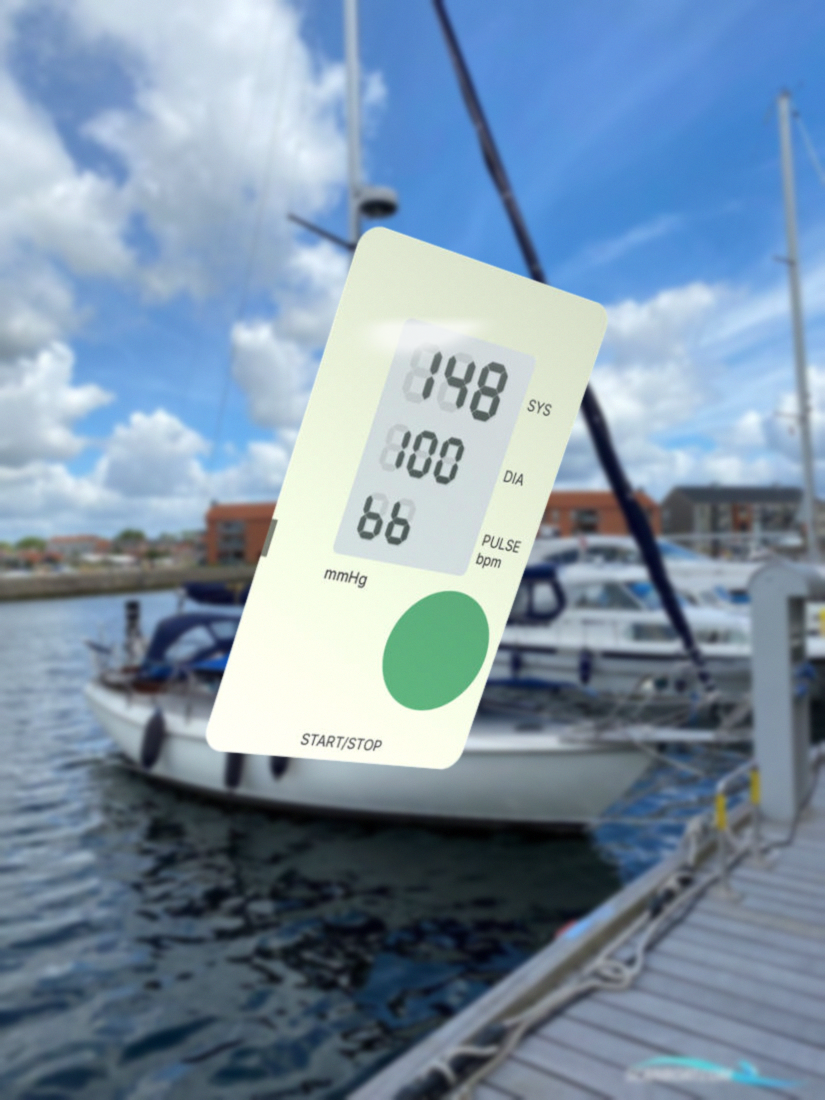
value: **148** mmHg
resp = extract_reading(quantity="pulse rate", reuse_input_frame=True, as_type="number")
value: **66** bpm
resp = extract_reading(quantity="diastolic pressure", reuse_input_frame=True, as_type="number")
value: **100** mmHg
